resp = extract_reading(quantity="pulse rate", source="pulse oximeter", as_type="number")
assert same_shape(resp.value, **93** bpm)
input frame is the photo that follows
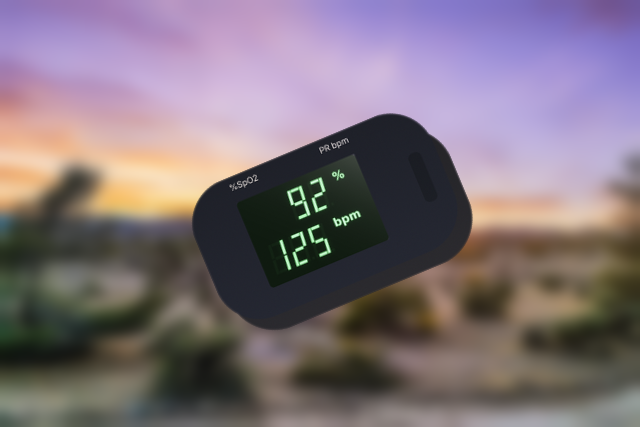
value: **125** bpm
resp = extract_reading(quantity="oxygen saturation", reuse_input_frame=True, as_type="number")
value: **92** %
